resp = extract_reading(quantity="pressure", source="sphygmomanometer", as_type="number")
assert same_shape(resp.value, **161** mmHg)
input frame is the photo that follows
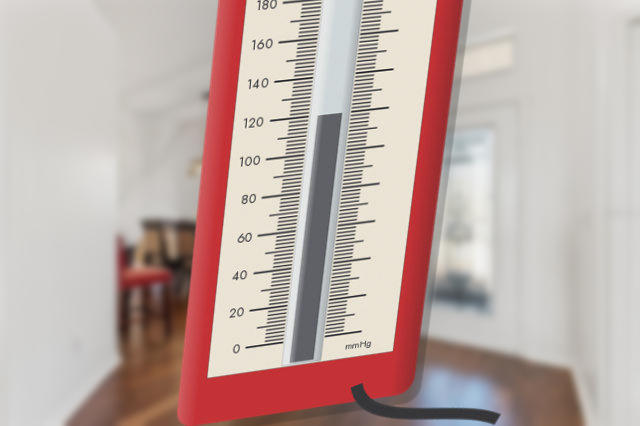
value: **120** mmHg
